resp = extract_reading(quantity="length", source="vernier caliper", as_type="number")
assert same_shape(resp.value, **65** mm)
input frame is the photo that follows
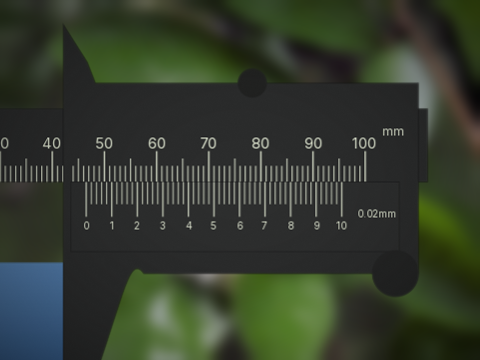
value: **46.5** mm
